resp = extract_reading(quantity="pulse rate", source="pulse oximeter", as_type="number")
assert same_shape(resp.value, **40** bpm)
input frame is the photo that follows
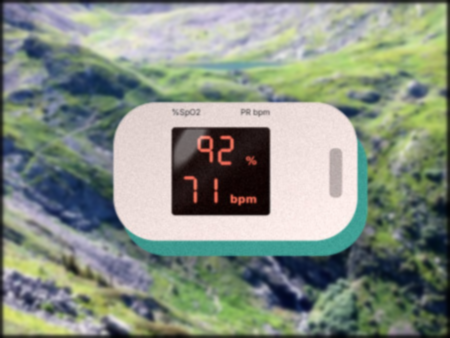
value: **71** bpm
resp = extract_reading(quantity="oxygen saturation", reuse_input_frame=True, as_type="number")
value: **92** %
